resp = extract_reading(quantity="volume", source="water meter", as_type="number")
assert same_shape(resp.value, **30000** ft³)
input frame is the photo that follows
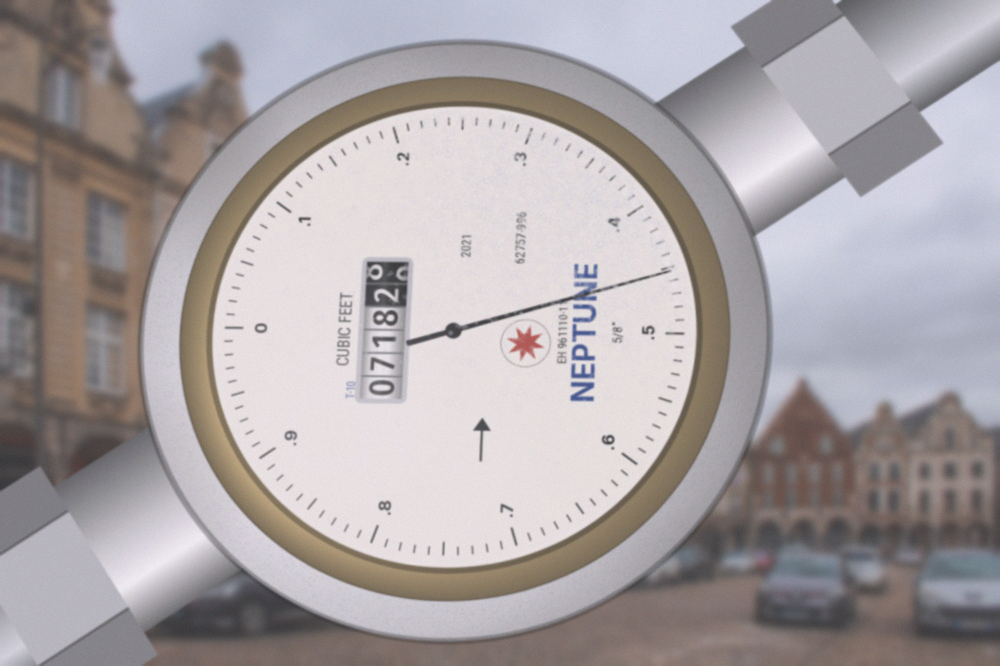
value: **71828.45** ft³
